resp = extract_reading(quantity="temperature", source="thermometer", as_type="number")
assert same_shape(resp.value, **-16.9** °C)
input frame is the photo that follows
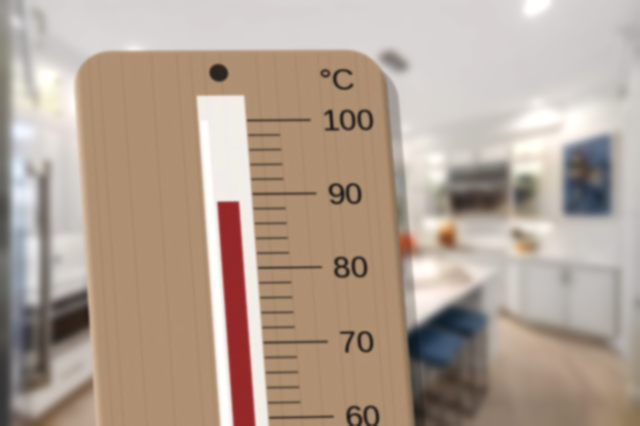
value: **89** °C
